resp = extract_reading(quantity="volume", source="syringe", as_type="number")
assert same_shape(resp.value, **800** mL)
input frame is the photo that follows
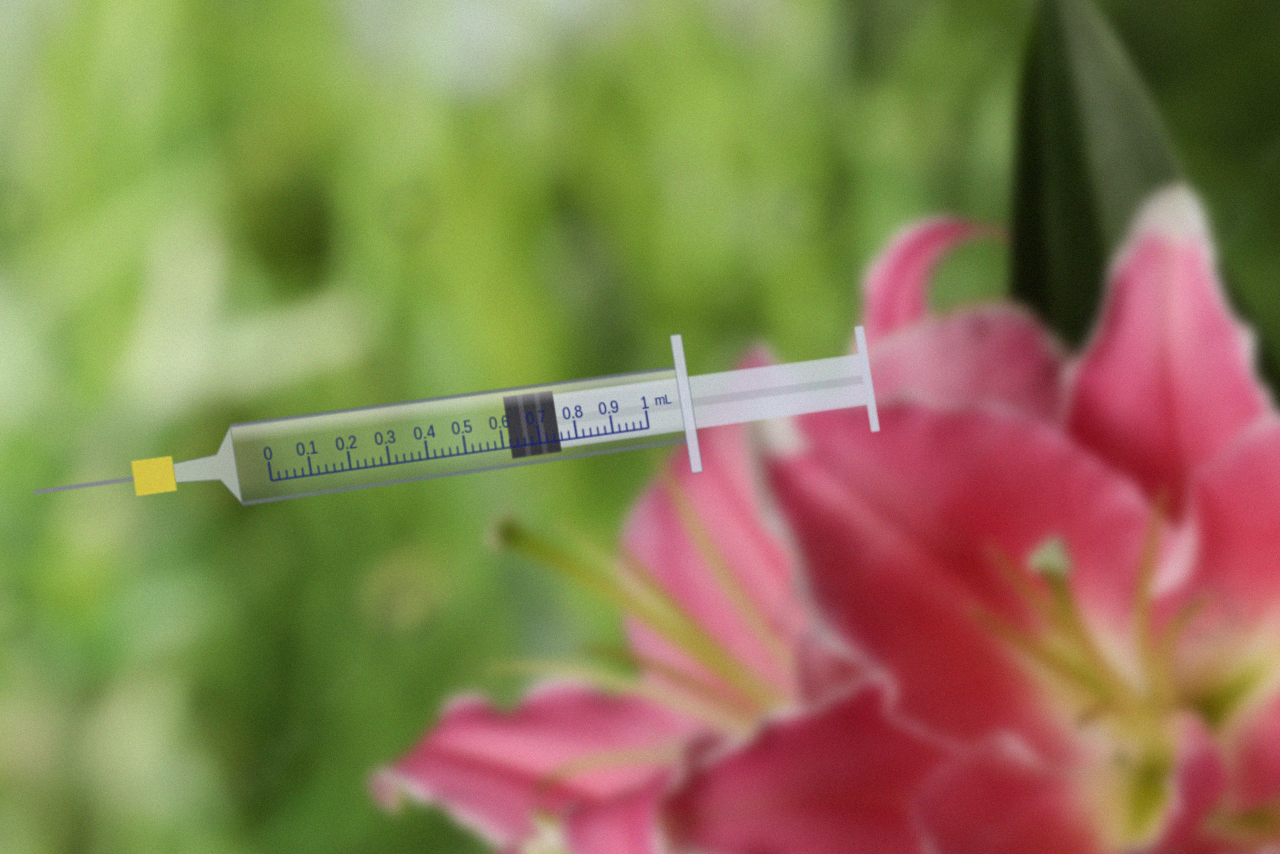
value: **0.62** mL
